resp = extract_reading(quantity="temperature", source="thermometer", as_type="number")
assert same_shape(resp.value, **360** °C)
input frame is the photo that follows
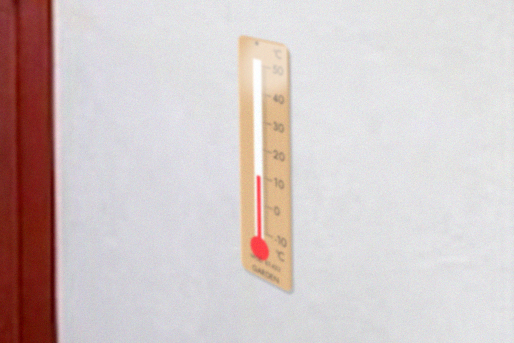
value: **10** °C
